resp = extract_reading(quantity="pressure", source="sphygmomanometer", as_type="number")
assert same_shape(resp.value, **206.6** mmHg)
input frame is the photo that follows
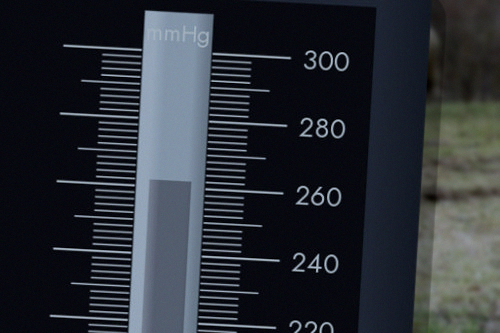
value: **262** mmHg
